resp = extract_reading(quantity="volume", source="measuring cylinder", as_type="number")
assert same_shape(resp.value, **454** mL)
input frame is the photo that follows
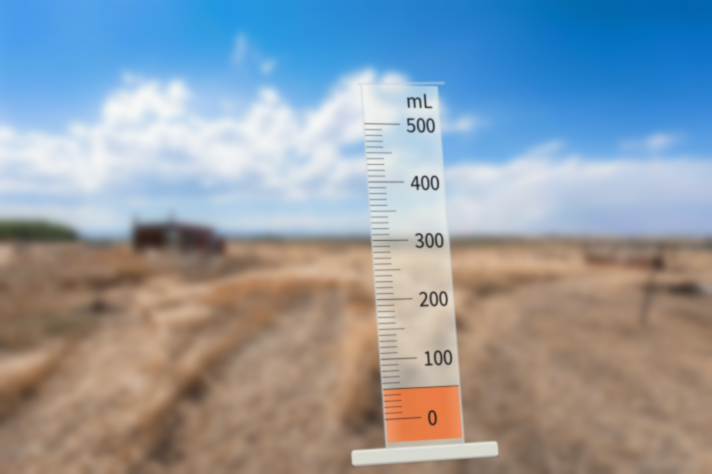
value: **50** mL
